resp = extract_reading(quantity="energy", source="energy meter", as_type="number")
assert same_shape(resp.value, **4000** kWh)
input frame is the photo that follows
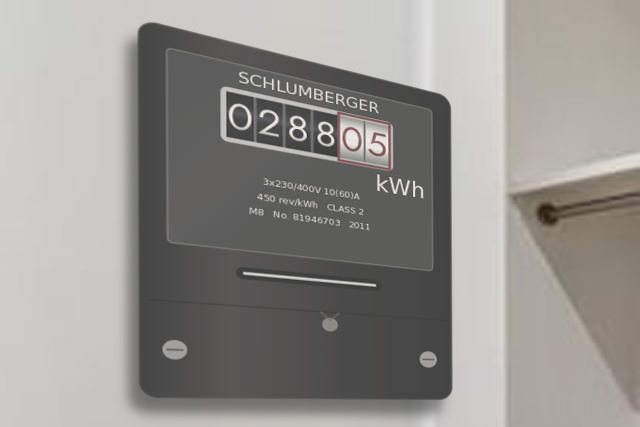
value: **288.05** kWh
